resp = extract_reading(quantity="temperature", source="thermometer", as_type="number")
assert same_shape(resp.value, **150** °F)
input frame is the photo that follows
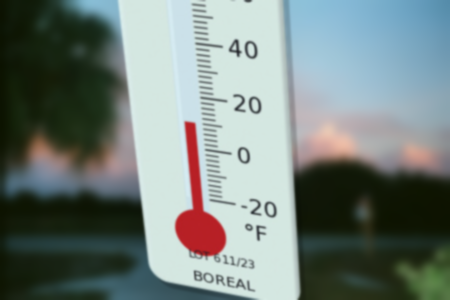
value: **10** °F
